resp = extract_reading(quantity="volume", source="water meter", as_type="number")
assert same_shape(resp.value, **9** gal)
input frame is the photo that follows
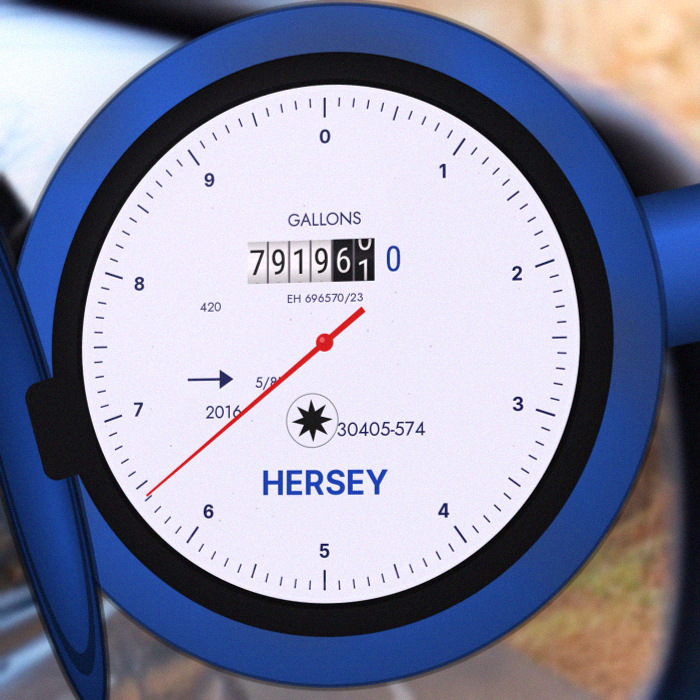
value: **7919606.4** gal
